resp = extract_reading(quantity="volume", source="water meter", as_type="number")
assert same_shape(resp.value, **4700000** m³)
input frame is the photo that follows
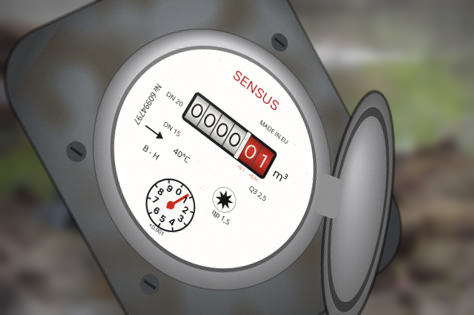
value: **0.010** m³
